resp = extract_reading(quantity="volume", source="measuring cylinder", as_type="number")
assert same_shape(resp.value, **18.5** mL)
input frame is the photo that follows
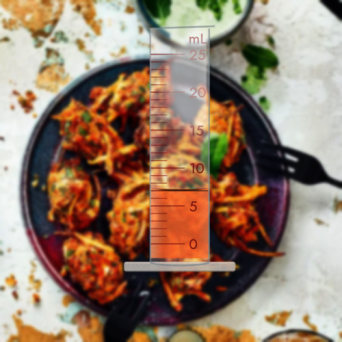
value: **7** mL
